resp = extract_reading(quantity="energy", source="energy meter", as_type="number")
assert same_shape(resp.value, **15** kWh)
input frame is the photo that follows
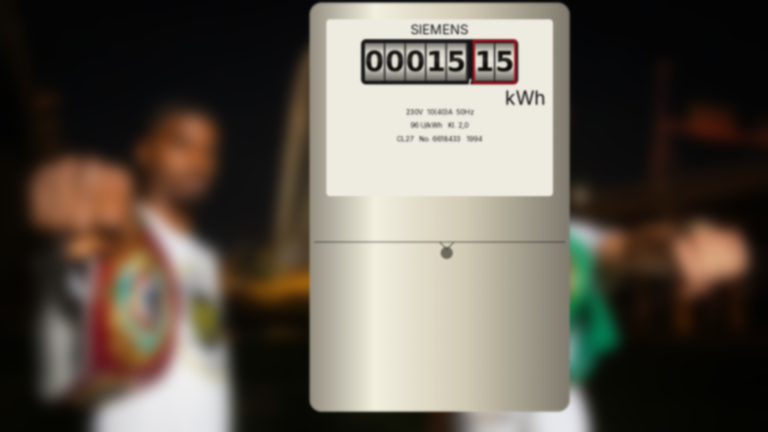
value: **15.15** kWh
